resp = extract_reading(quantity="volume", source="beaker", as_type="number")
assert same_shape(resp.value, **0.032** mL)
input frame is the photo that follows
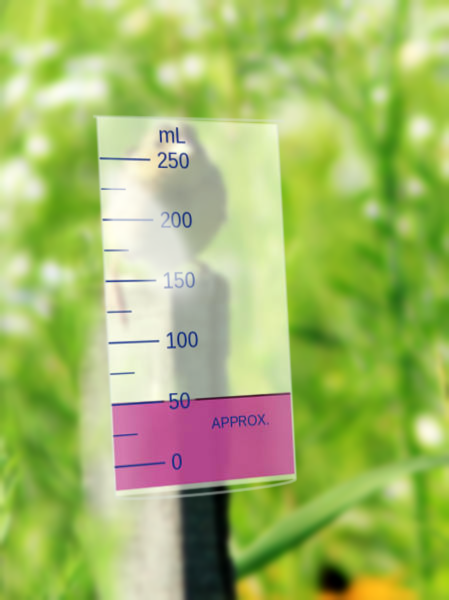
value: **50** mL
